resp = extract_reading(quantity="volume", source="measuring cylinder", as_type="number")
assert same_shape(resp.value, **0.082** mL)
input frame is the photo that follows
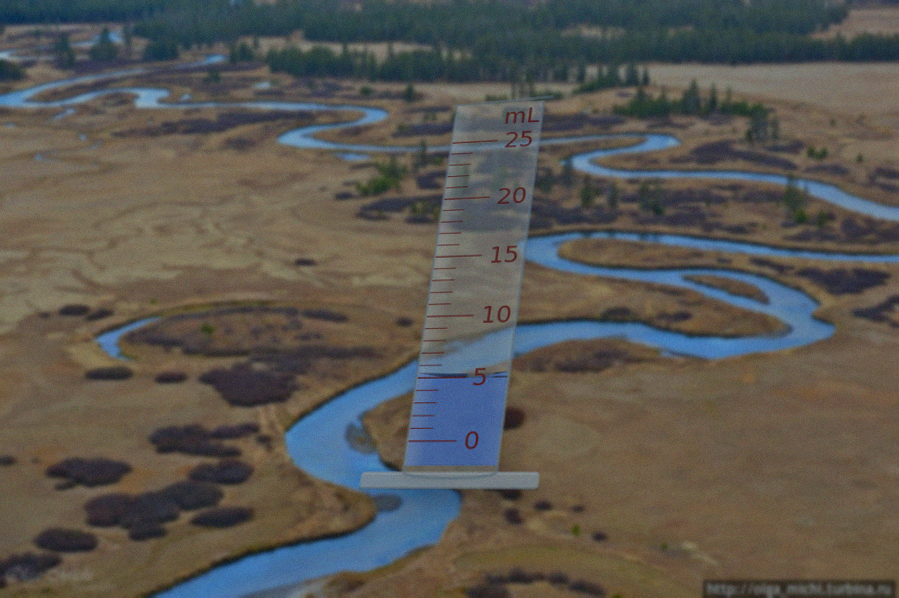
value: **5** mL
